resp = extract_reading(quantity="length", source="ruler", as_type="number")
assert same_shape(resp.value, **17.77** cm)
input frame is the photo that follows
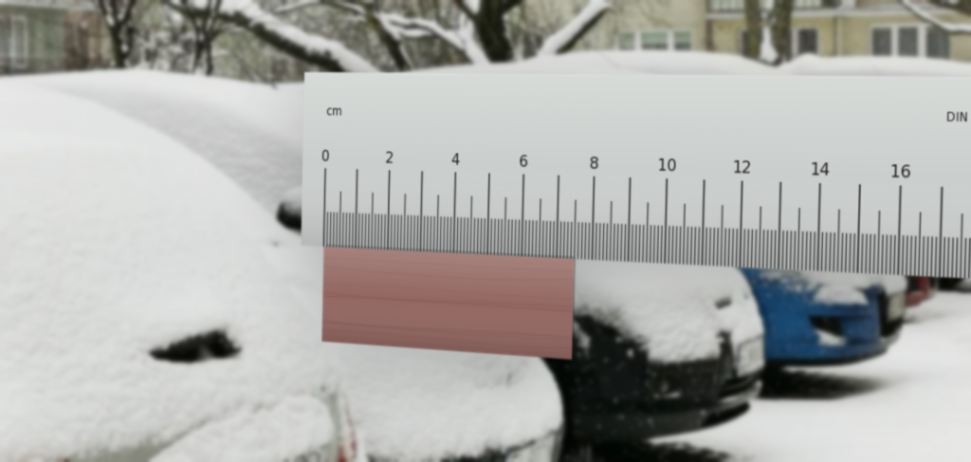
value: **7.5** cm
